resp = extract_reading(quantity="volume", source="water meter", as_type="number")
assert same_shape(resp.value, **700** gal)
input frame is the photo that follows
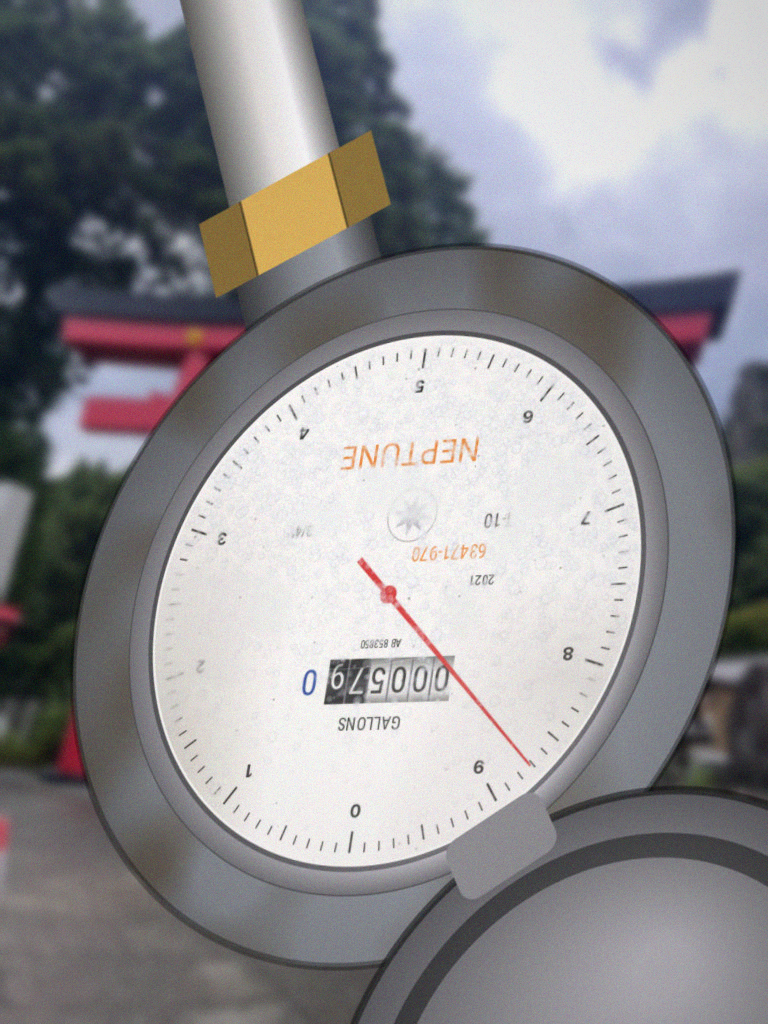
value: **5788.7** gal
